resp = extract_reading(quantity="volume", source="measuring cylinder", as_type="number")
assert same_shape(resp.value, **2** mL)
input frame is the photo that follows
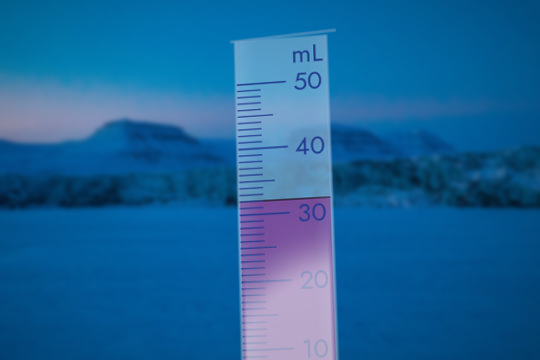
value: **32** mL
